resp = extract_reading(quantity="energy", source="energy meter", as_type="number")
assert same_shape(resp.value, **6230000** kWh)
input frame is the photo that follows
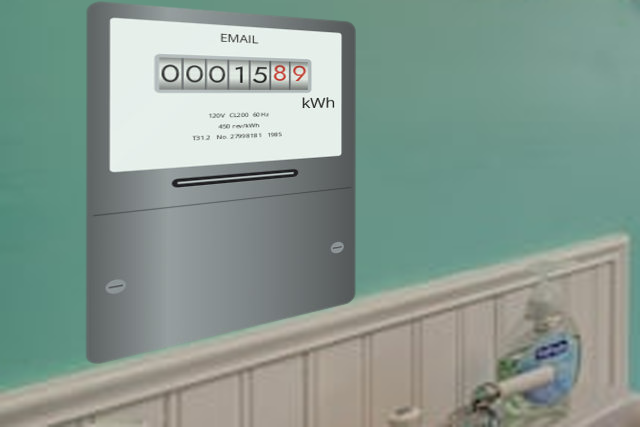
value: **15.89** kWh
